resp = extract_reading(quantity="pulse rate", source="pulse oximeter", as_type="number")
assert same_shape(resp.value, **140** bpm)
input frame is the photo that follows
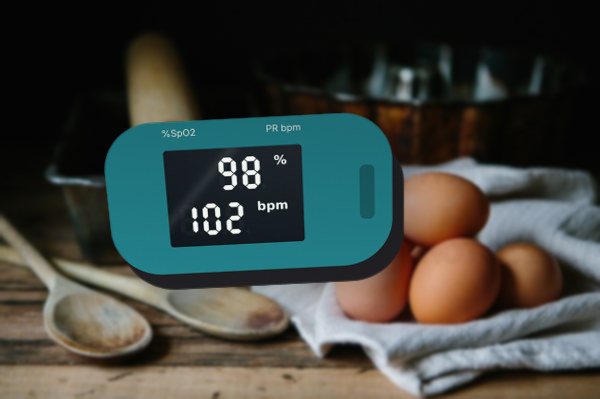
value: **102** bpm
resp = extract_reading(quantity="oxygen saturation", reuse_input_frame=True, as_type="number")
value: **98** %
